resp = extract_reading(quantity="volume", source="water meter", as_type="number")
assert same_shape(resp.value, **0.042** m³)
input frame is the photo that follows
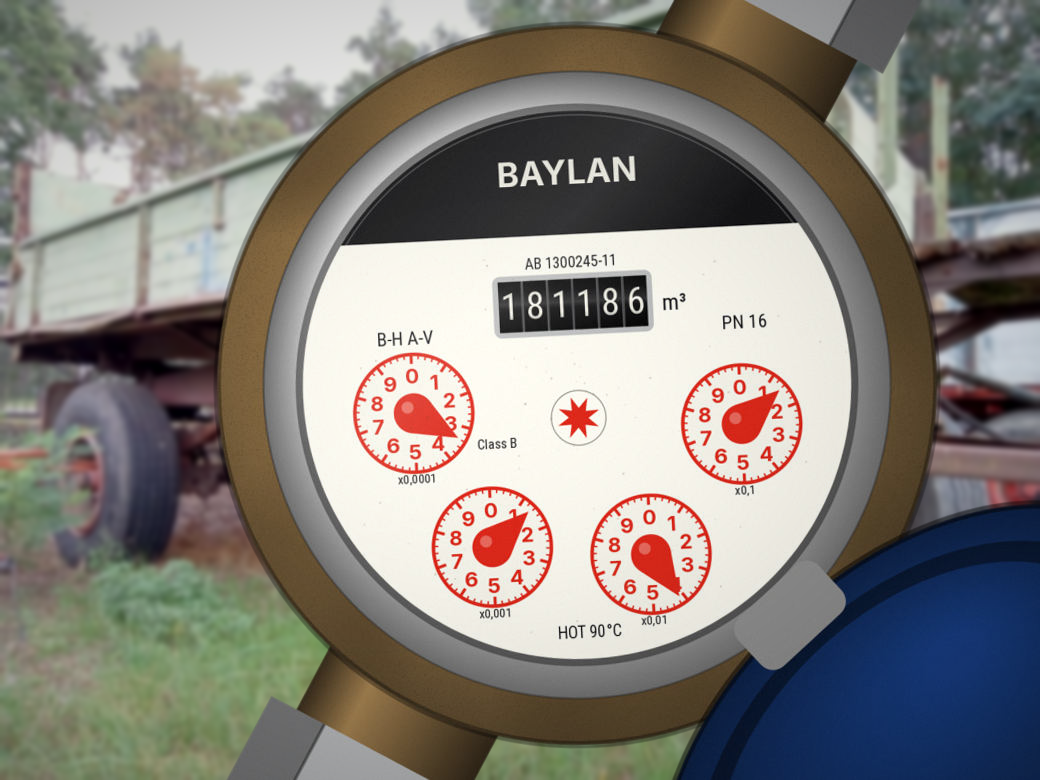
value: **181186.1413** m³
